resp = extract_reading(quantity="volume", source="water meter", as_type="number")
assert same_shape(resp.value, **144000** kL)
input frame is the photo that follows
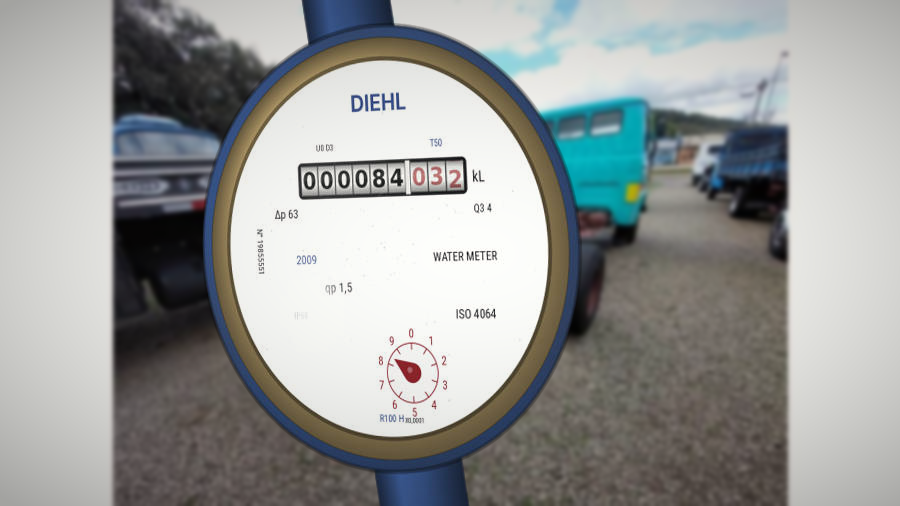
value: **84.0318** kL
